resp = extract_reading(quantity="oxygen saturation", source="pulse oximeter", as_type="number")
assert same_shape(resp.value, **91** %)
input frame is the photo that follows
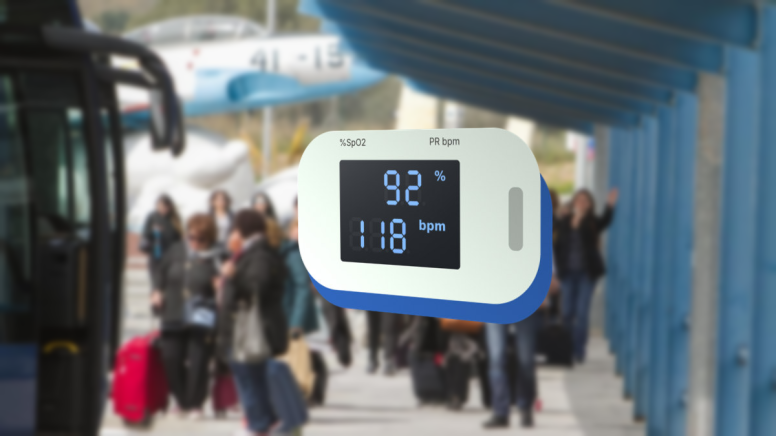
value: **92** %
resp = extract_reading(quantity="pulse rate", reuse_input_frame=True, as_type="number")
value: **118** bpm
